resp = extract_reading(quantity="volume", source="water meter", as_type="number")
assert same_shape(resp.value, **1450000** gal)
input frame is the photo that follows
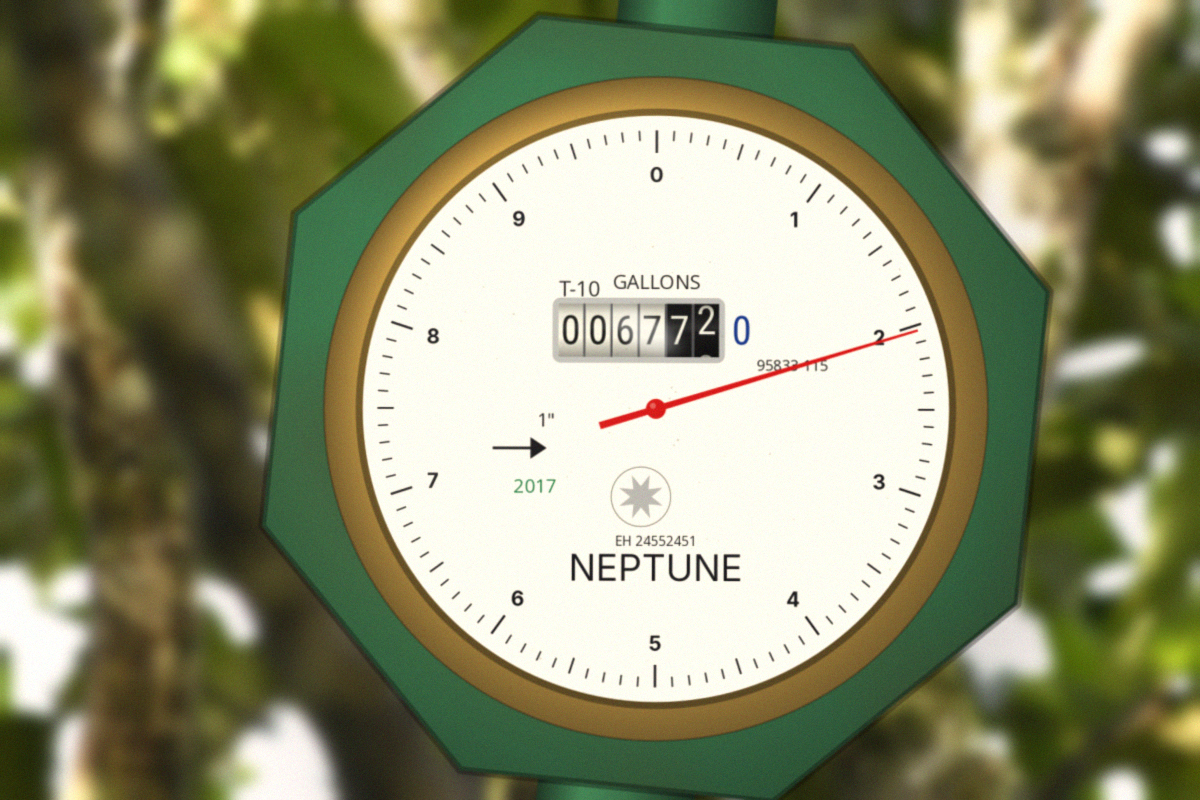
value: **67722.0** gal
